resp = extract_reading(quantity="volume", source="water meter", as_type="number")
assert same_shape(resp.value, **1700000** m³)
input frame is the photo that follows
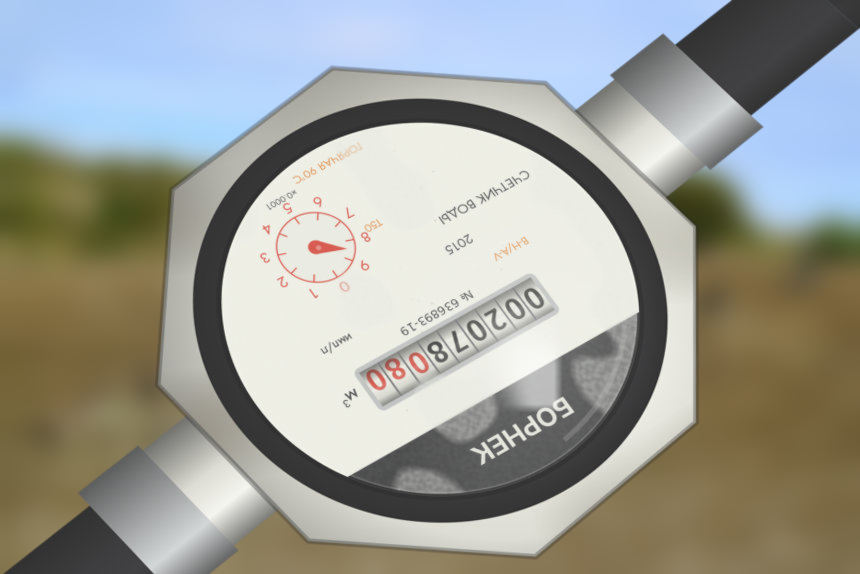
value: **2078.0798** m³
